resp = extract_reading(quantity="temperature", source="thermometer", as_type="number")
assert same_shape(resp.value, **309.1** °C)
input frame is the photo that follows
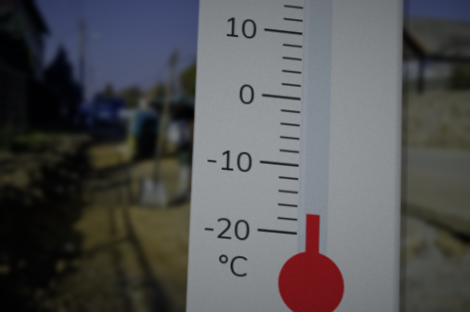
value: **-17** °C
